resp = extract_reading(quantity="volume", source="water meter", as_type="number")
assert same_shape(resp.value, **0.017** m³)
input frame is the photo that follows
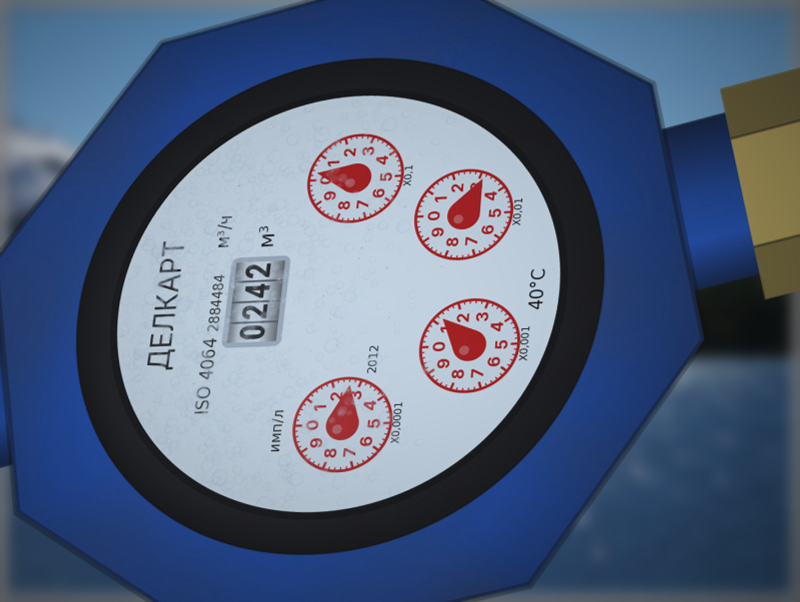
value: **242.0312** m³
